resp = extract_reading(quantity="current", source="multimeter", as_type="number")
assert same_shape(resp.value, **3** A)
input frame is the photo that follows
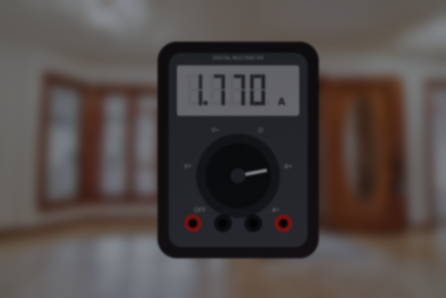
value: **1.770** A
